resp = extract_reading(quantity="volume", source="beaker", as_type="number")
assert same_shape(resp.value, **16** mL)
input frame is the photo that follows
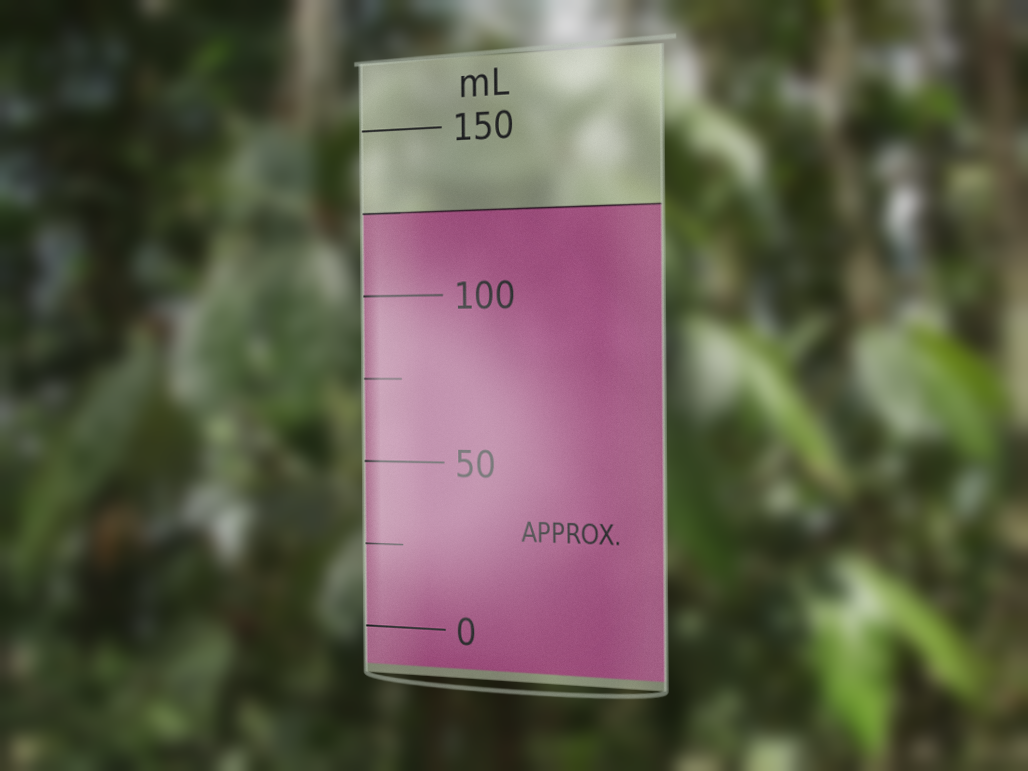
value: **125** mL
